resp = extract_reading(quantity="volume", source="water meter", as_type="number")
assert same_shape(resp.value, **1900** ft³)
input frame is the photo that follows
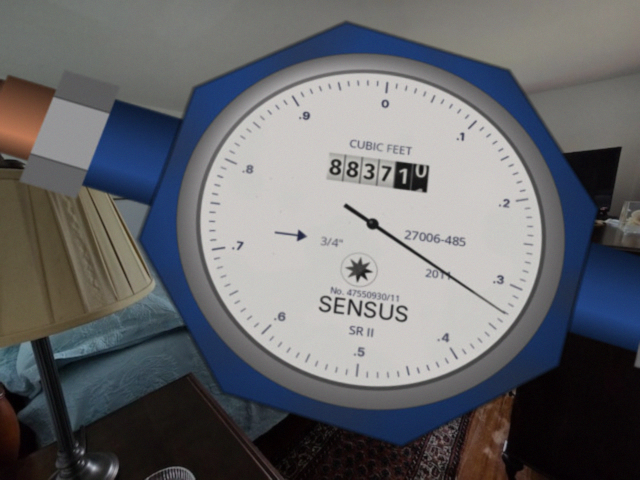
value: **883710.33** ft³
